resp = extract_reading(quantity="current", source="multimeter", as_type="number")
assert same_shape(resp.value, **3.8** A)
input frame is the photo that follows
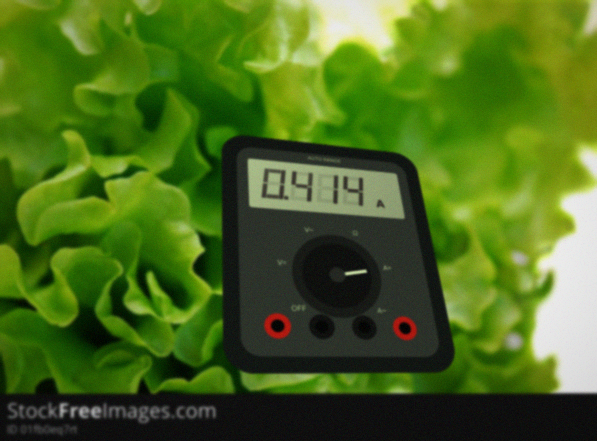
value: **0.414** A
